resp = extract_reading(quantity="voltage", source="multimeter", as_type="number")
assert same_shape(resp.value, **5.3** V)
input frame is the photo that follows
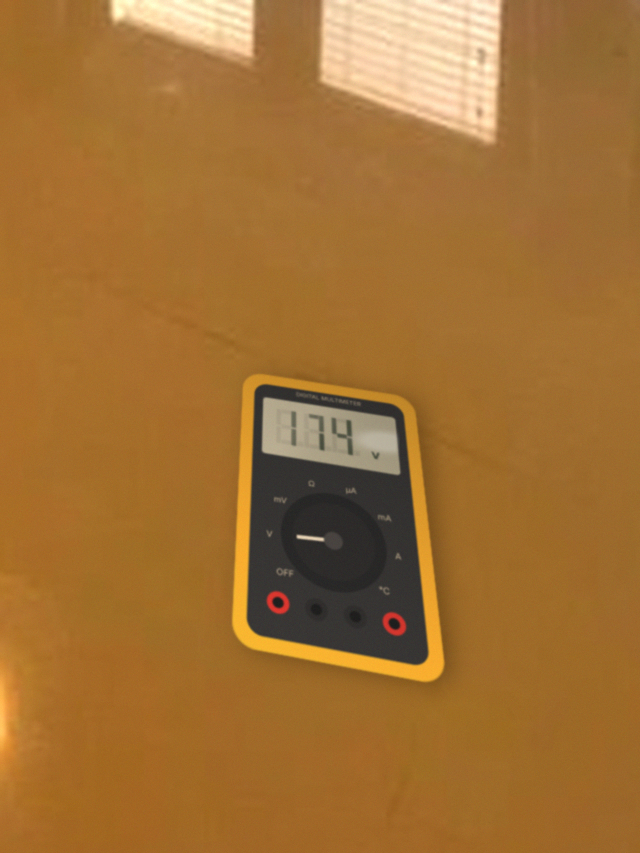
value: **174** V
